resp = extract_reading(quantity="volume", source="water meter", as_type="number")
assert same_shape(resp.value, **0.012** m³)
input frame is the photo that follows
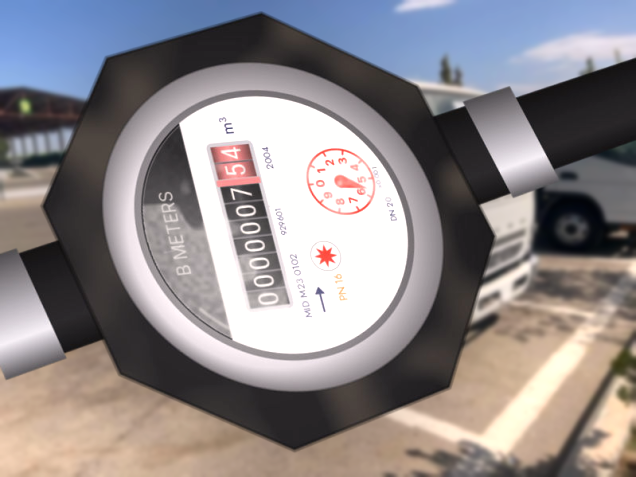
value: **7.545** m³
